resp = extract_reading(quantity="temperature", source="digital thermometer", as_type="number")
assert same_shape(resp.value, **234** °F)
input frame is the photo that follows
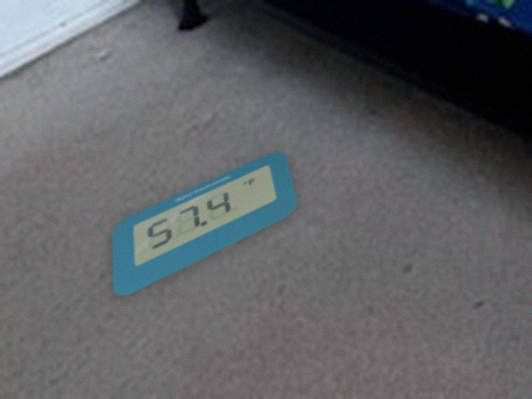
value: **57.4** °F
